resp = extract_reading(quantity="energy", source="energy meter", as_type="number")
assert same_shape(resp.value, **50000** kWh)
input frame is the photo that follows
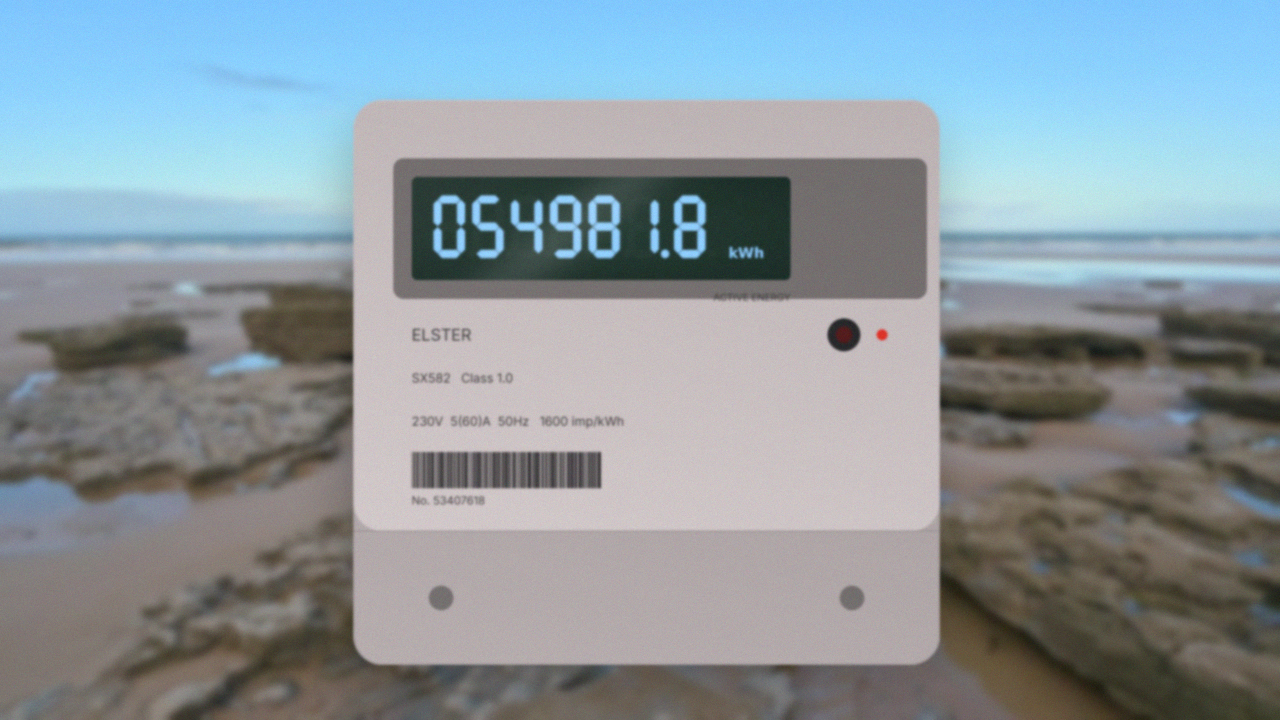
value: **54981.8** kWh
